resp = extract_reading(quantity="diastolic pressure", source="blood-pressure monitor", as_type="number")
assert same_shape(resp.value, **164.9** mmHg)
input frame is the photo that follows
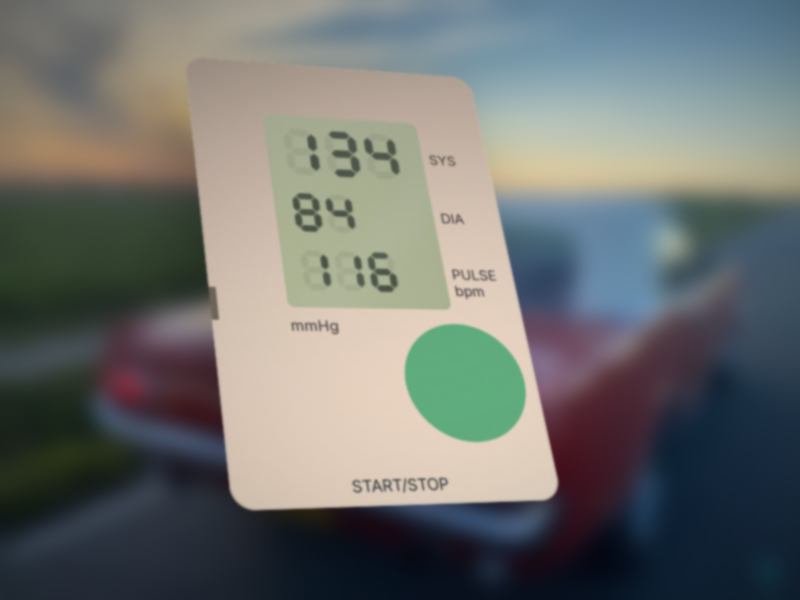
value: **84** mmHg
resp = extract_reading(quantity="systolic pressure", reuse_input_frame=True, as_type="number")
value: **134** mmHg
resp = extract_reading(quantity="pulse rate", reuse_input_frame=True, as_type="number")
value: **116** bpm
